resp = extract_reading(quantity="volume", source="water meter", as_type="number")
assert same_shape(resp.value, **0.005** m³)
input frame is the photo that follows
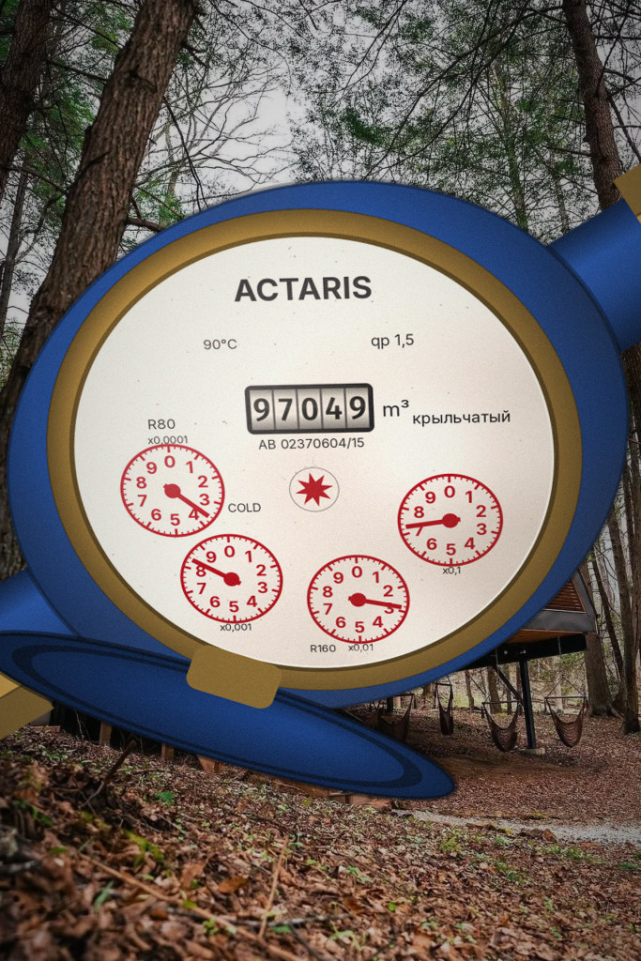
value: **97049.7283** m³
